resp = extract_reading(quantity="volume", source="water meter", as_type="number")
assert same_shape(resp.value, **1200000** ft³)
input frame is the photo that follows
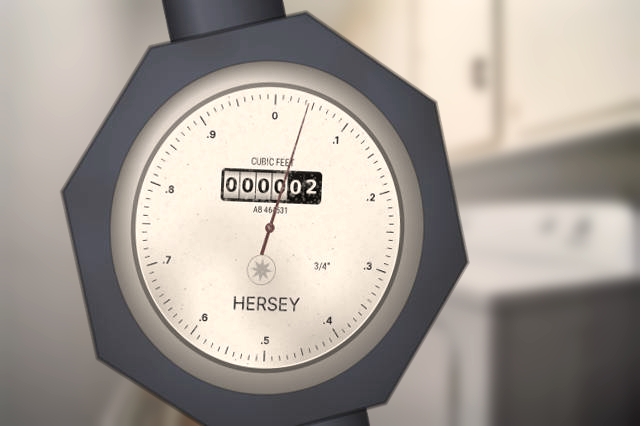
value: **2.04** ft³
